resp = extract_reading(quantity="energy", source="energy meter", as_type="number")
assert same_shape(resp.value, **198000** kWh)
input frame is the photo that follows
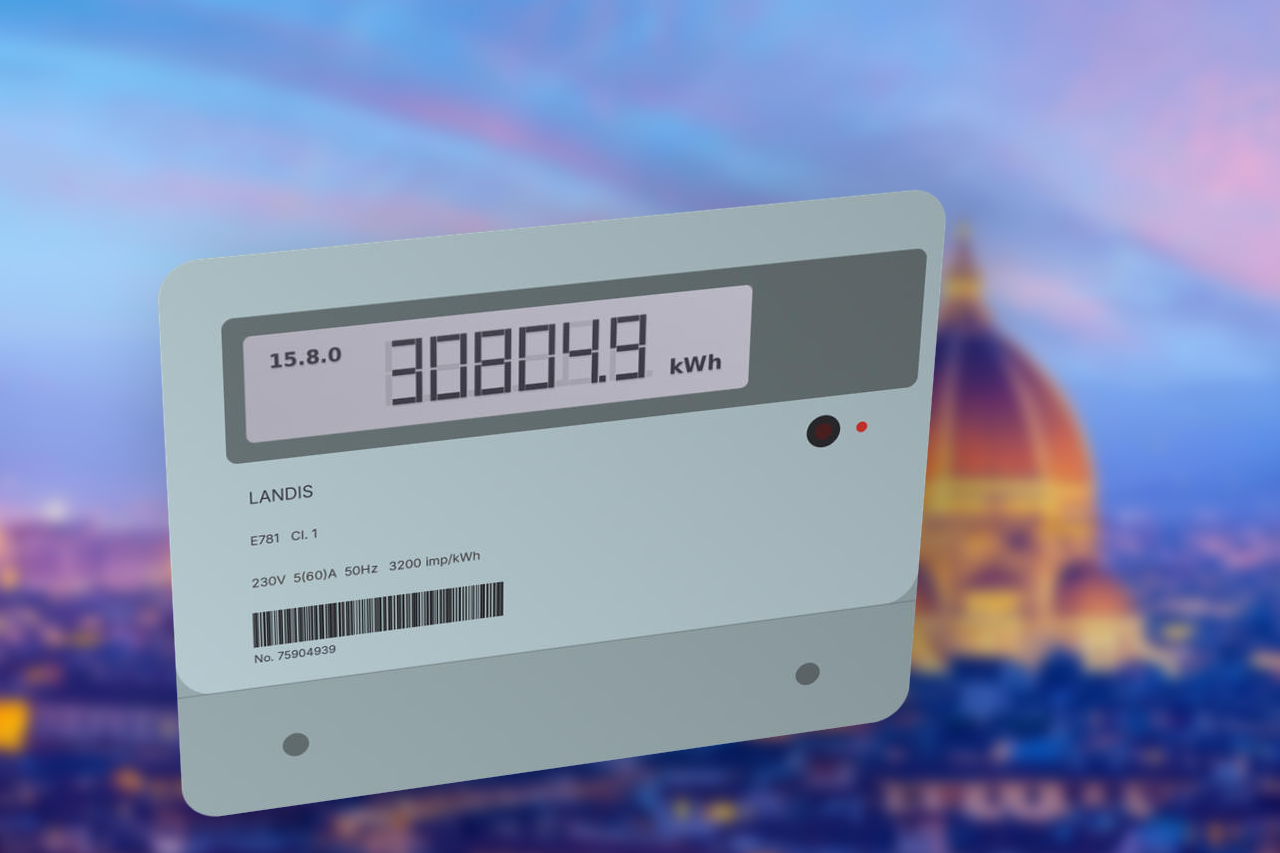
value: **30804.9** kWh
